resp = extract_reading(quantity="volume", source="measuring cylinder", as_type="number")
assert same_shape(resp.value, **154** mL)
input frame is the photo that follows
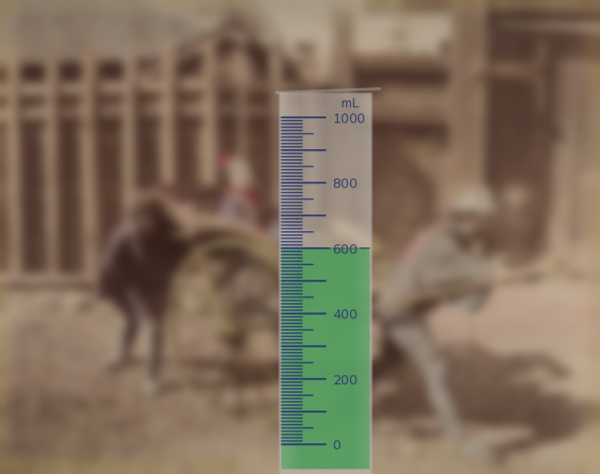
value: **600** mL
